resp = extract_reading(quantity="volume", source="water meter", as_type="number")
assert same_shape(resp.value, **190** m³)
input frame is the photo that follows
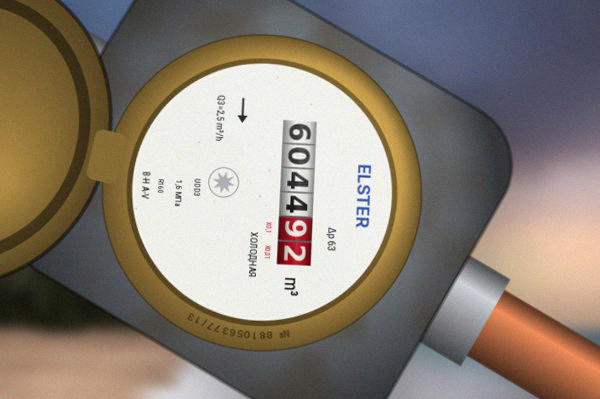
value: **6044.92** m³
